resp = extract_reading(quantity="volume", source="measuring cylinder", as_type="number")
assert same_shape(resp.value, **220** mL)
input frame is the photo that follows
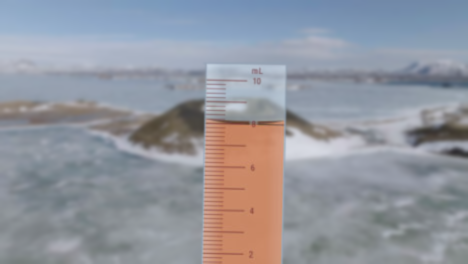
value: **8** mL
